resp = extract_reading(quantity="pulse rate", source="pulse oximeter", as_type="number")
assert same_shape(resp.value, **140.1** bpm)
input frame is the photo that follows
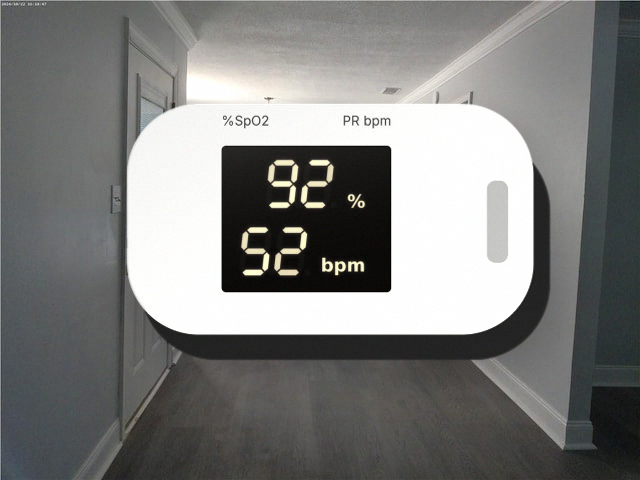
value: **52** bpm
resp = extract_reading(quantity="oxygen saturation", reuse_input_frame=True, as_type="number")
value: **92** %
